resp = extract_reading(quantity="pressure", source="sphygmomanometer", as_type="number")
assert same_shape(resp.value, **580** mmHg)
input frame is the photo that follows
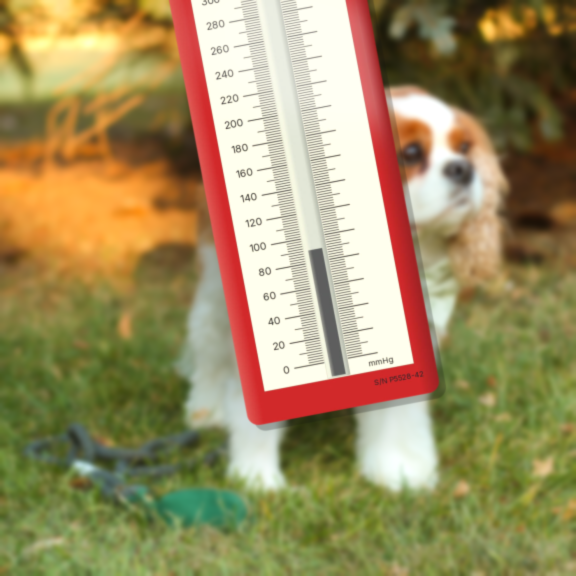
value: **90** mmHg
